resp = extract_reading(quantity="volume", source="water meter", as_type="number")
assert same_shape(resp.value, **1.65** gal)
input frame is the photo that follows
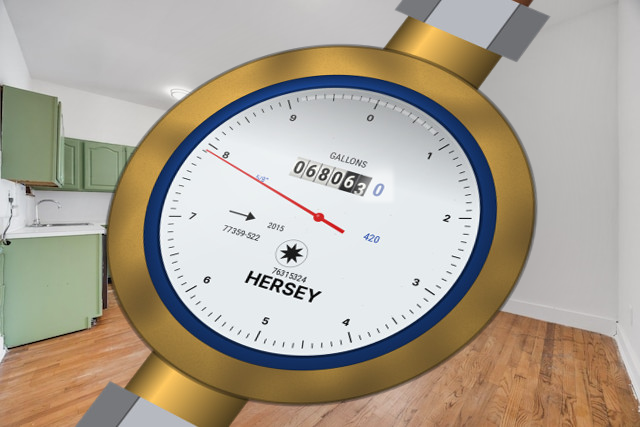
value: **680627.9** gal
